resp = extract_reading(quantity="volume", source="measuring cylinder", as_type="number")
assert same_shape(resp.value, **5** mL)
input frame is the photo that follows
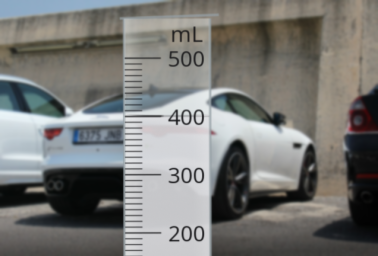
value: **400** mL
